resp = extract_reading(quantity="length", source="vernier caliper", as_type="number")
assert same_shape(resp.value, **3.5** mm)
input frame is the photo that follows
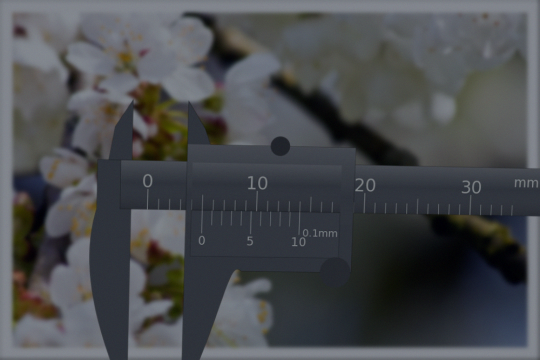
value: **5.0** mm
